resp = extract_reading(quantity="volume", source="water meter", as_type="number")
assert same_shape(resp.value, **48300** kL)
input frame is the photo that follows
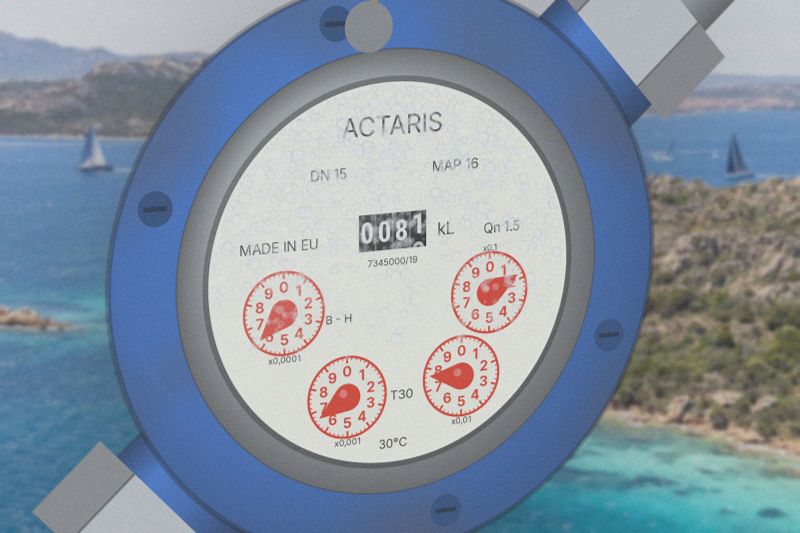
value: **81.1766** kL
